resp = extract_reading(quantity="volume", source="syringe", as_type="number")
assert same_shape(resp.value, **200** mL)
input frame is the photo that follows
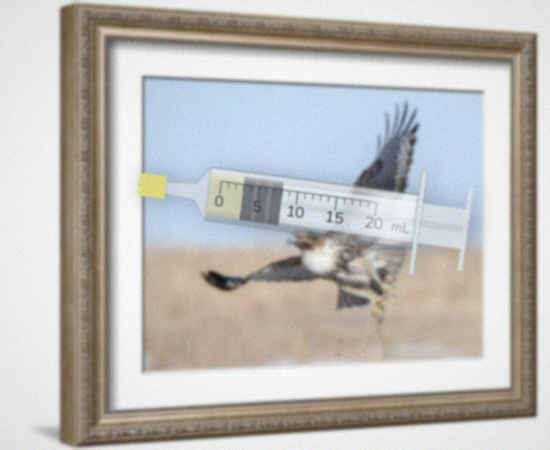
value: **3** mL
